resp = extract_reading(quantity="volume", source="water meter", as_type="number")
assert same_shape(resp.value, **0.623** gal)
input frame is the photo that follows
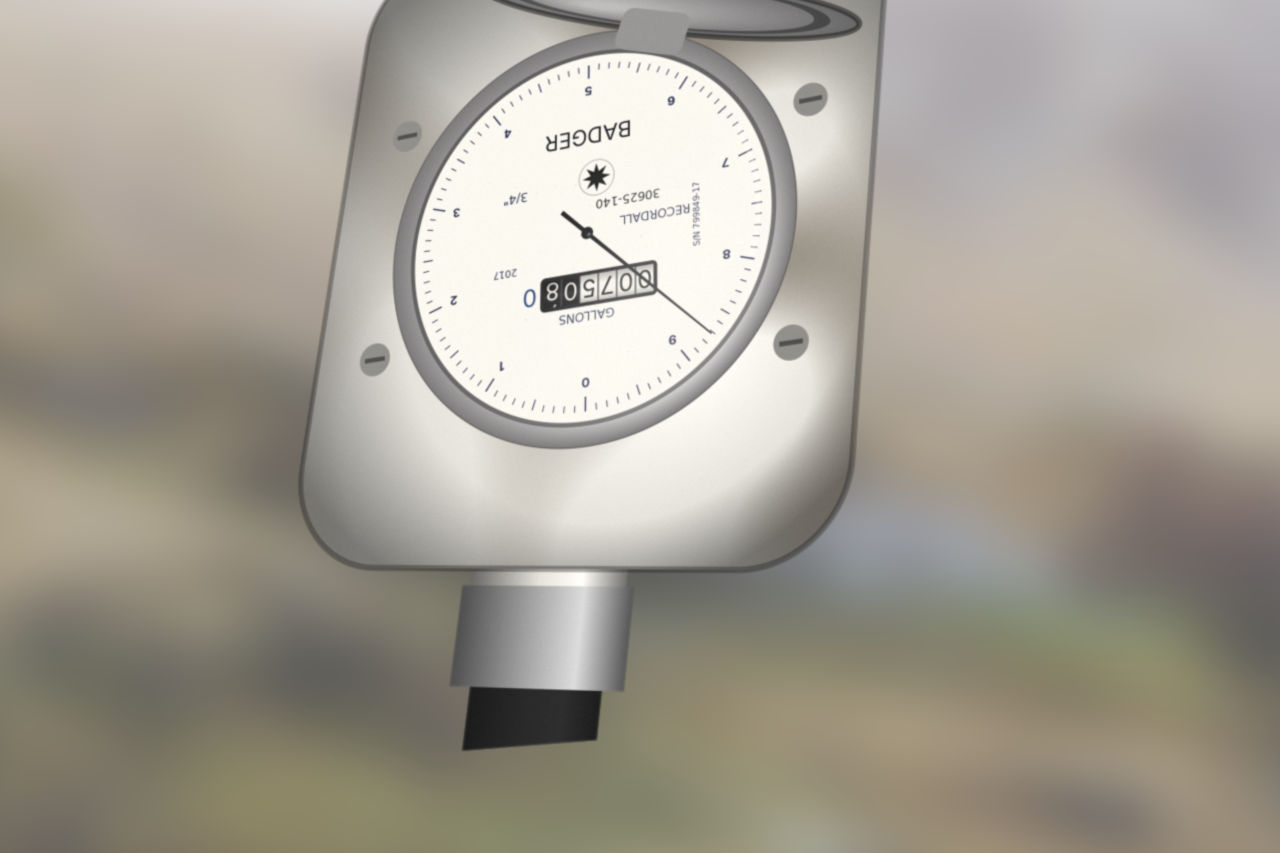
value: **75078.7** gal
